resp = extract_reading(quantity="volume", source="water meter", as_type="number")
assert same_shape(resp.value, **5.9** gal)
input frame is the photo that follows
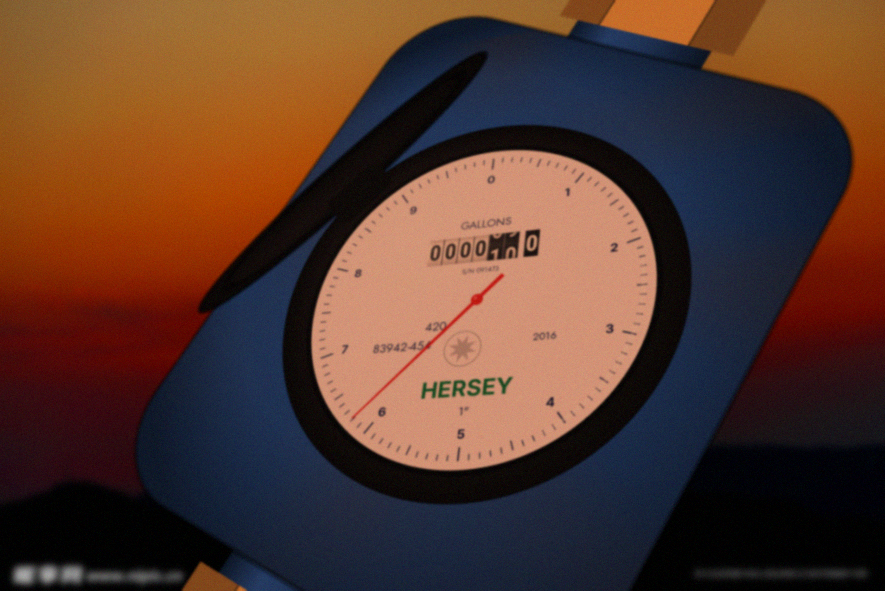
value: **96.2** gal
